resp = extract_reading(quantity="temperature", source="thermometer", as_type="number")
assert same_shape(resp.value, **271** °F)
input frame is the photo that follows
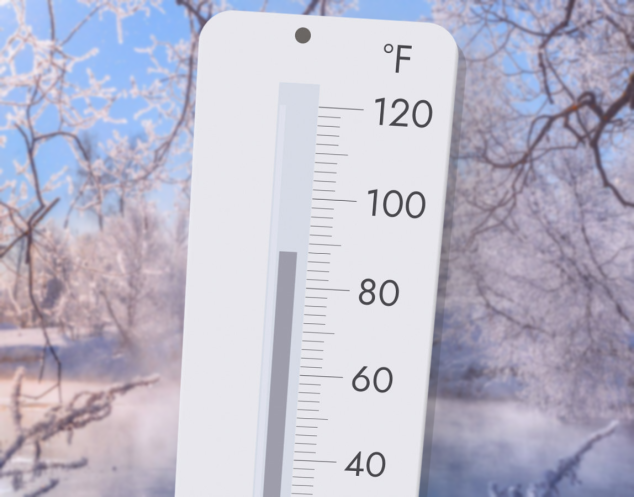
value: **88** °F
